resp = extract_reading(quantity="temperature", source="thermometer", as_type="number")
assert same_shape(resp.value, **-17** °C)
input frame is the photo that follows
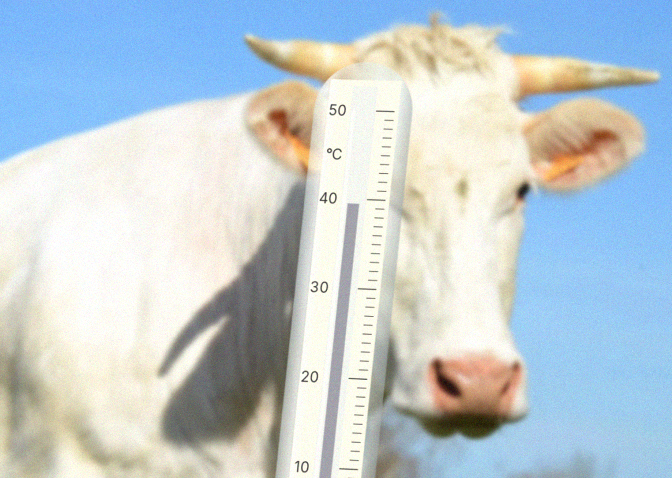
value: **39.5** °C
